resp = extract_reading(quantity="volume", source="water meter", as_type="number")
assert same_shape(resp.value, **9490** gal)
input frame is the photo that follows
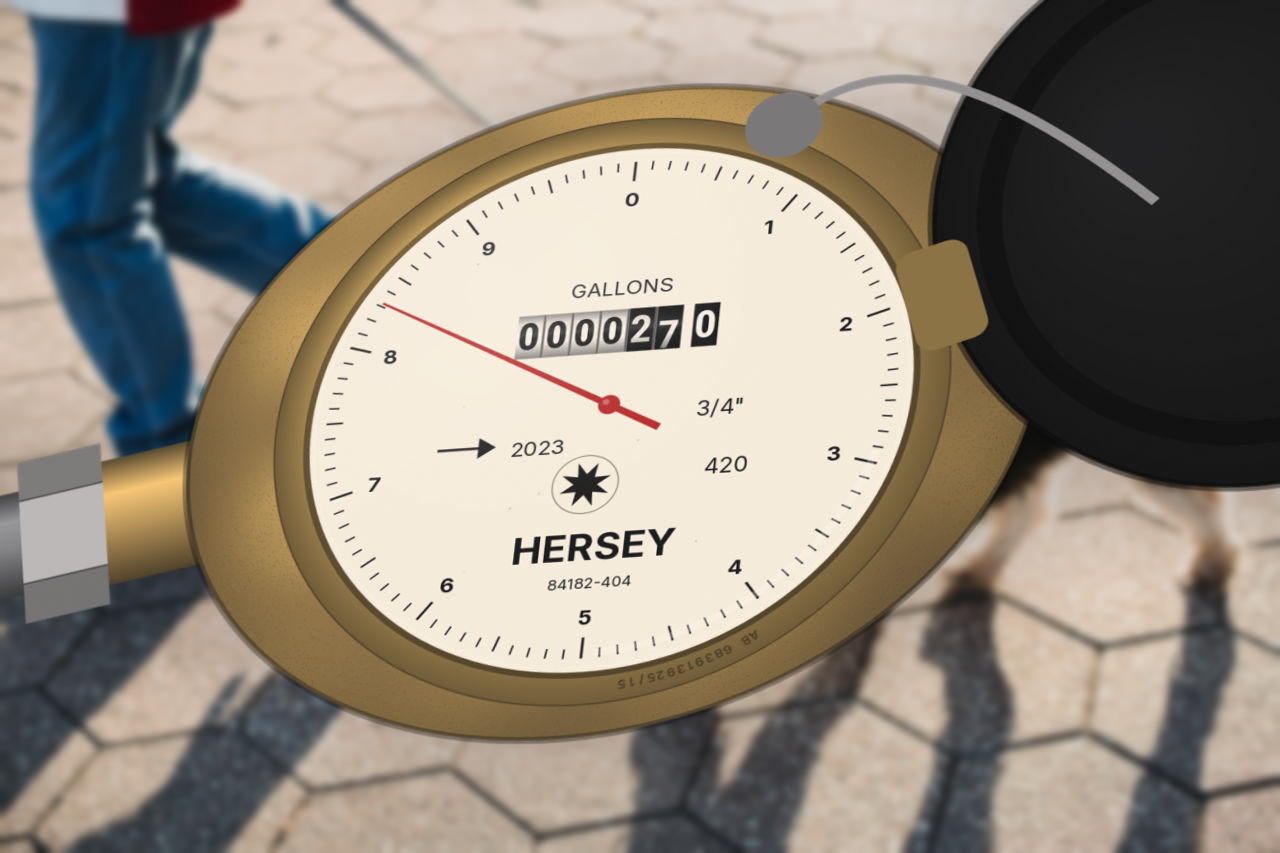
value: **268.3** gal
